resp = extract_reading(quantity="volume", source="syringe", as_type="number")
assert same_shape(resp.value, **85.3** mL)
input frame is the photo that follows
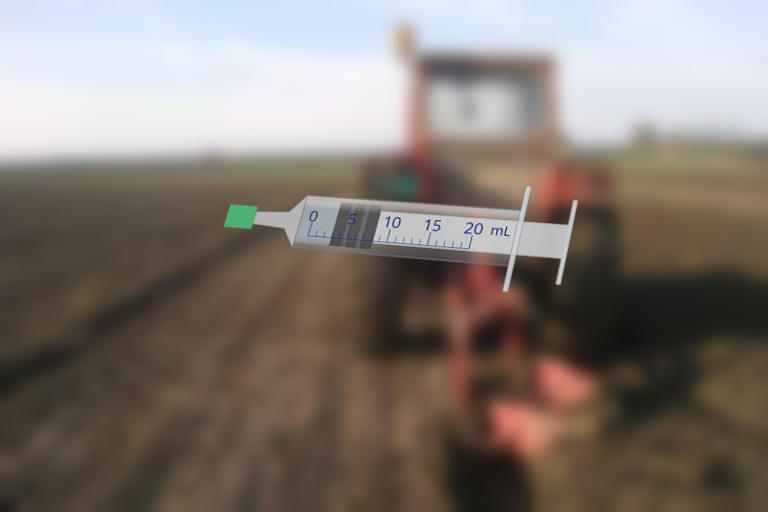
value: **3** mL
